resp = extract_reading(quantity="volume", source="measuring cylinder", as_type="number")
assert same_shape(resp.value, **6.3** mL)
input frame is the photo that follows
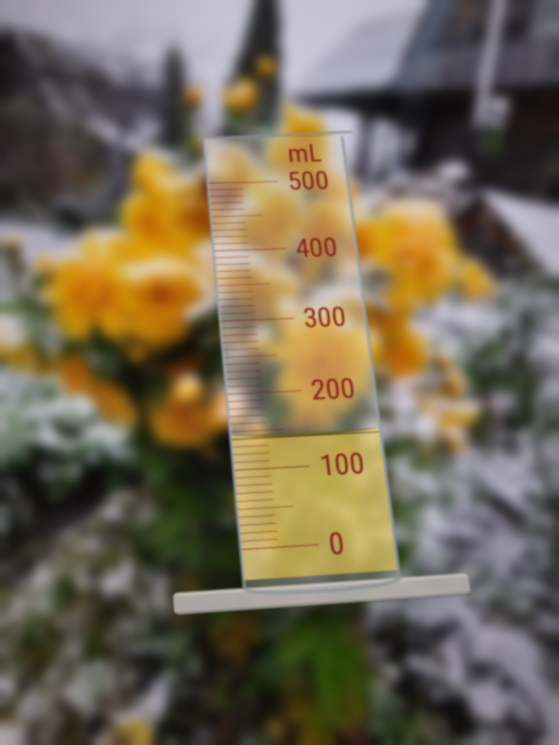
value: **140** mL
